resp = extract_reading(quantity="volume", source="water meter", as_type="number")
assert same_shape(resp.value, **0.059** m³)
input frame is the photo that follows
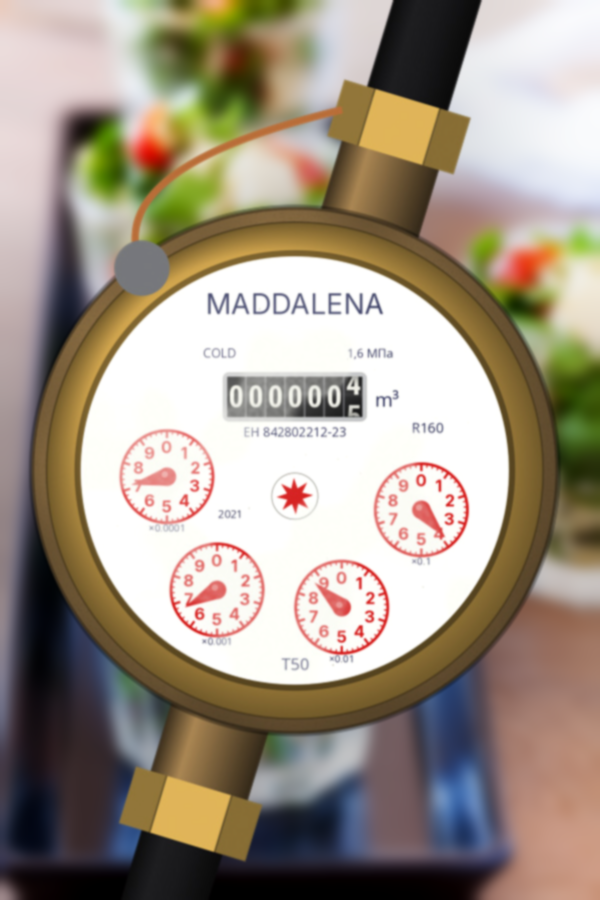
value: **4.3867** m³
